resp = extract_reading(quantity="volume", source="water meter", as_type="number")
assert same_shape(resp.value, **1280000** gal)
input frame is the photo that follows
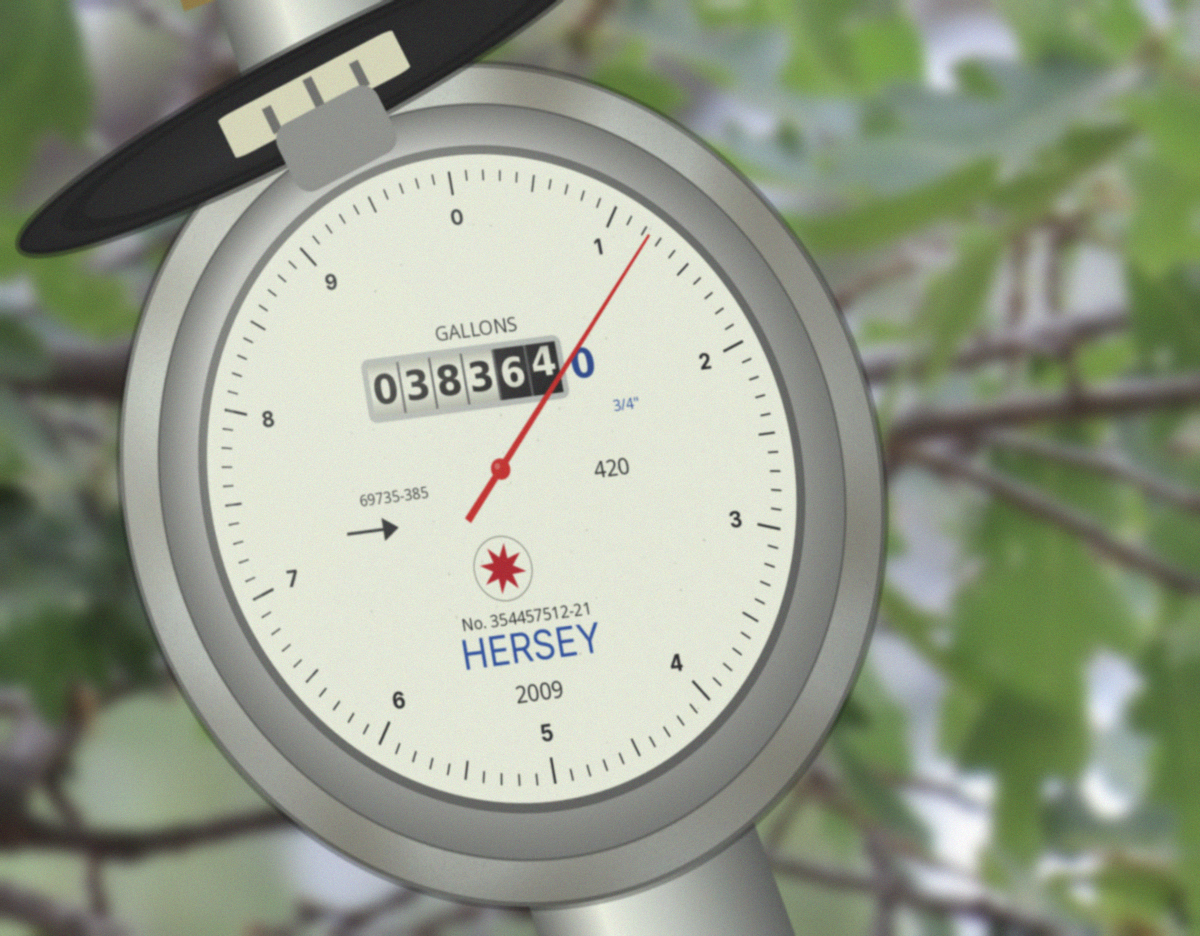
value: **383641.2** gal
